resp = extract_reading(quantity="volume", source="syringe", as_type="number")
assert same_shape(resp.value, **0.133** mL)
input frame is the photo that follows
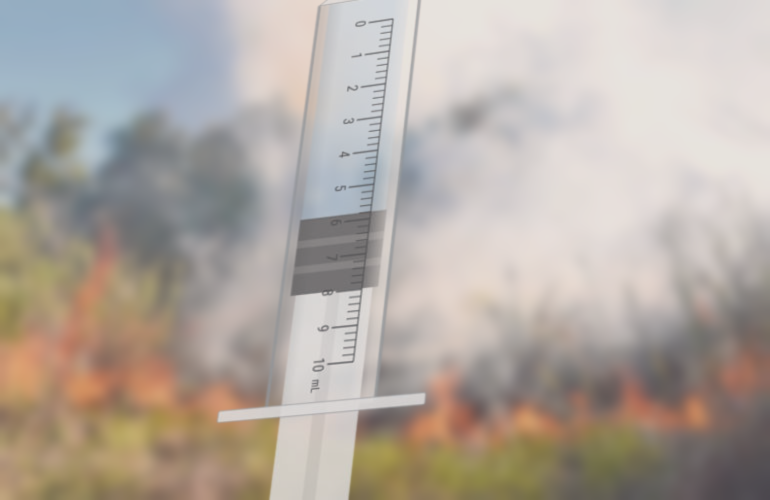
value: **5.8** mL
